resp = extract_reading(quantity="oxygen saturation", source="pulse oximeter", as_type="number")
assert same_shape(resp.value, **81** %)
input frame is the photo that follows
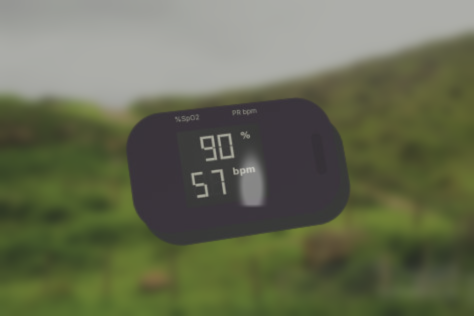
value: **90** %
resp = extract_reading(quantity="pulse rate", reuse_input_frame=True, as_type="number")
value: **57** bpm
